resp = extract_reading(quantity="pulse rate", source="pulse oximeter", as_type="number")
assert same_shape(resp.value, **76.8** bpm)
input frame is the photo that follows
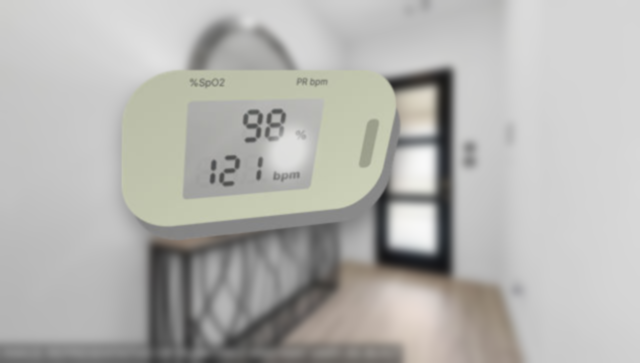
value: **121** bpm
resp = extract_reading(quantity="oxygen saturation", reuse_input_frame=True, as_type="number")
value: **98** %
